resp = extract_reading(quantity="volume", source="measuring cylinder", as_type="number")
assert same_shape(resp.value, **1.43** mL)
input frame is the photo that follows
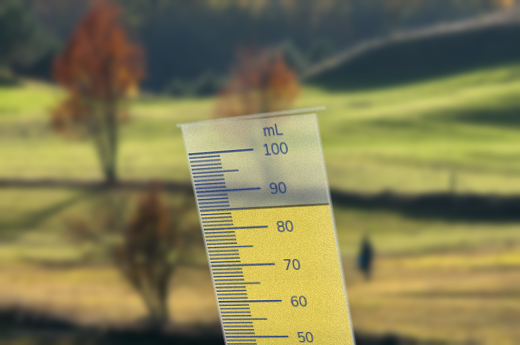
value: **85** mL
